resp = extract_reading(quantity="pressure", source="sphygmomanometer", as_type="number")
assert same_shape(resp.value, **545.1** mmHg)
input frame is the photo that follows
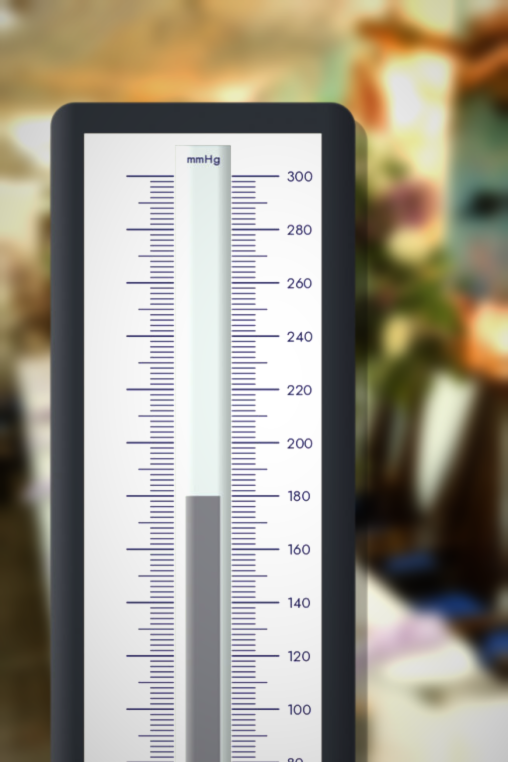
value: **180** mmHg
